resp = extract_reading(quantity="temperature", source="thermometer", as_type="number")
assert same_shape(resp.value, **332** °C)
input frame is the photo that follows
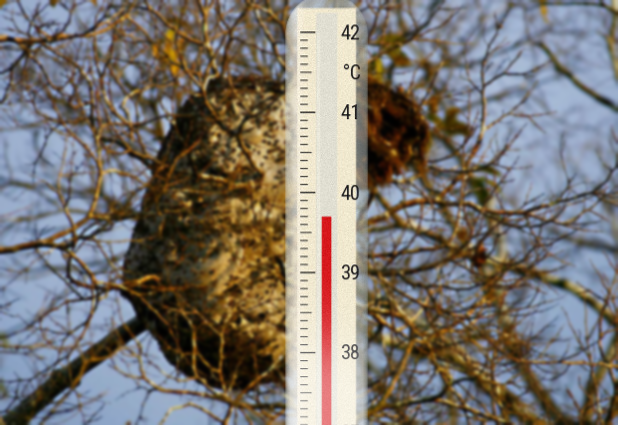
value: **39.7** °C
